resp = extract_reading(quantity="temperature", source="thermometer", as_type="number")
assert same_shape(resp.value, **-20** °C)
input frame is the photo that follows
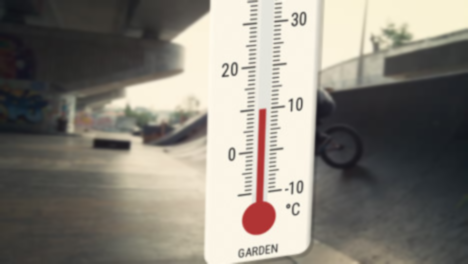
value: **10** °C
